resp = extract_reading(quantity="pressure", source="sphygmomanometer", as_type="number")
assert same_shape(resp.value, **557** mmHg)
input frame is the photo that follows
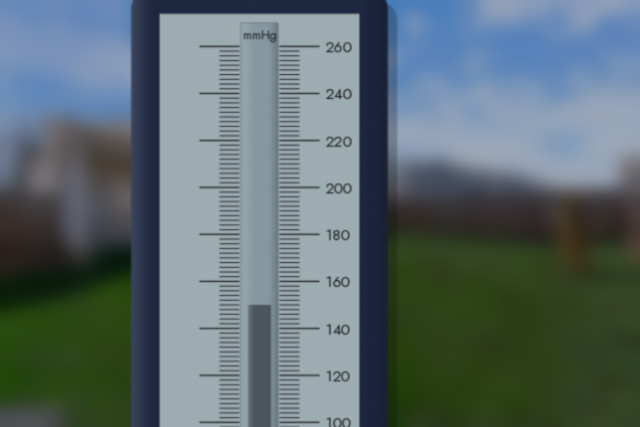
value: **150** mmHg
